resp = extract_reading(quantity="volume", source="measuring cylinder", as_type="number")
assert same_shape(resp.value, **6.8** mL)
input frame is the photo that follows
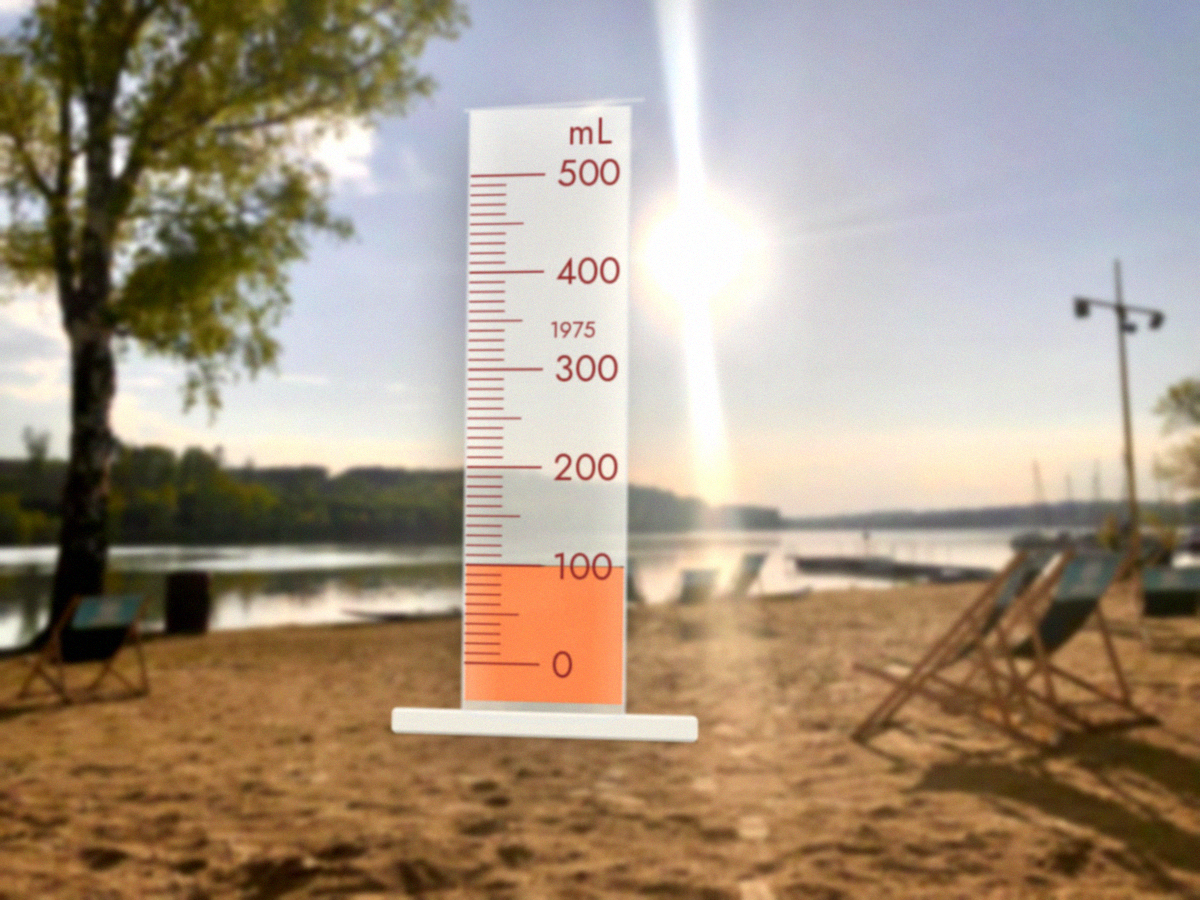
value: **100** mL
